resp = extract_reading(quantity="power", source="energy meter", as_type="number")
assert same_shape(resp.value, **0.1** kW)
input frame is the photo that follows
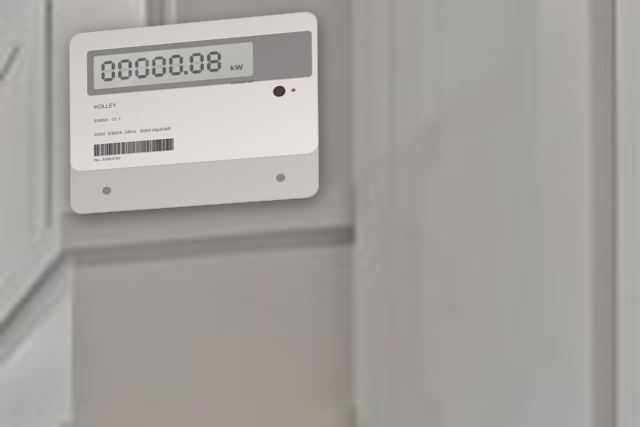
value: **0.08** kW
